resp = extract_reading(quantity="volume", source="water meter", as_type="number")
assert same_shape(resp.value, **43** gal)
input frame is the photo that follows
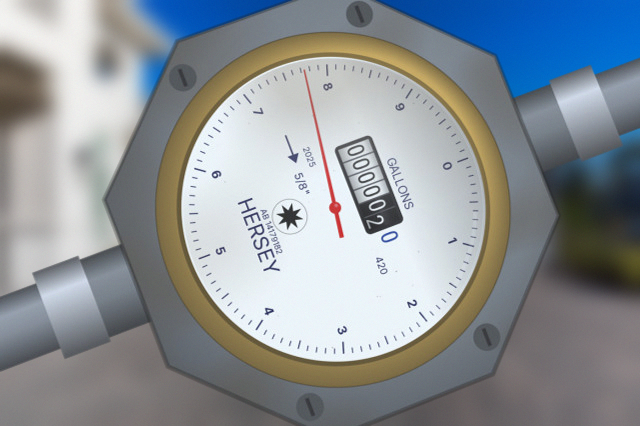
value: **17.7** gal
